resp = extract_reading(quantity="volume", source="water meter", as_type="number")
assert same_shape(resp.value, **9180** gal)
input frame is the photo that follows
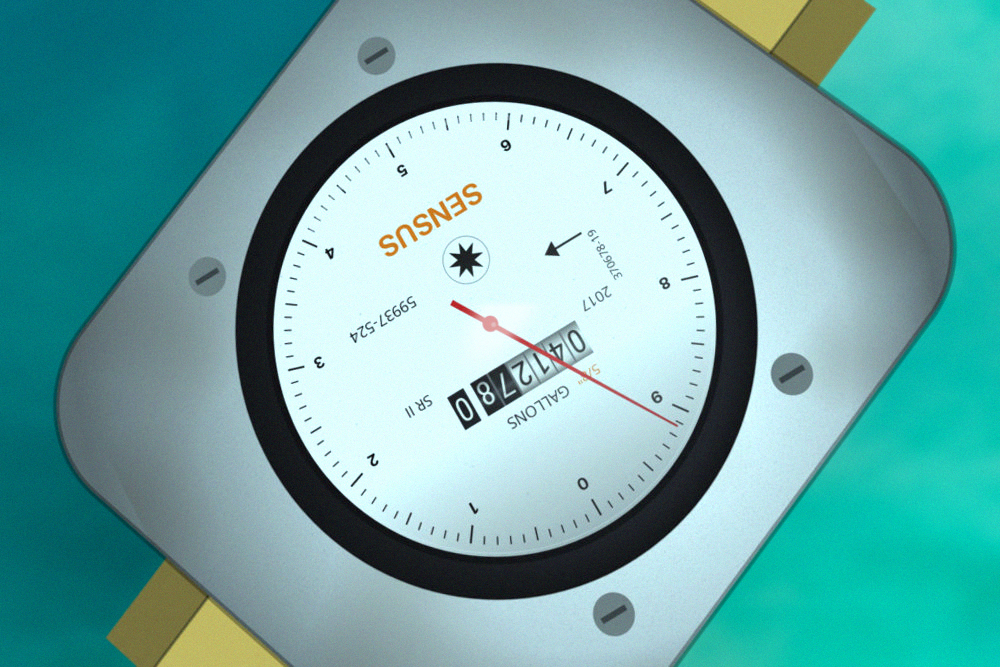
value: **412779.1** gal
